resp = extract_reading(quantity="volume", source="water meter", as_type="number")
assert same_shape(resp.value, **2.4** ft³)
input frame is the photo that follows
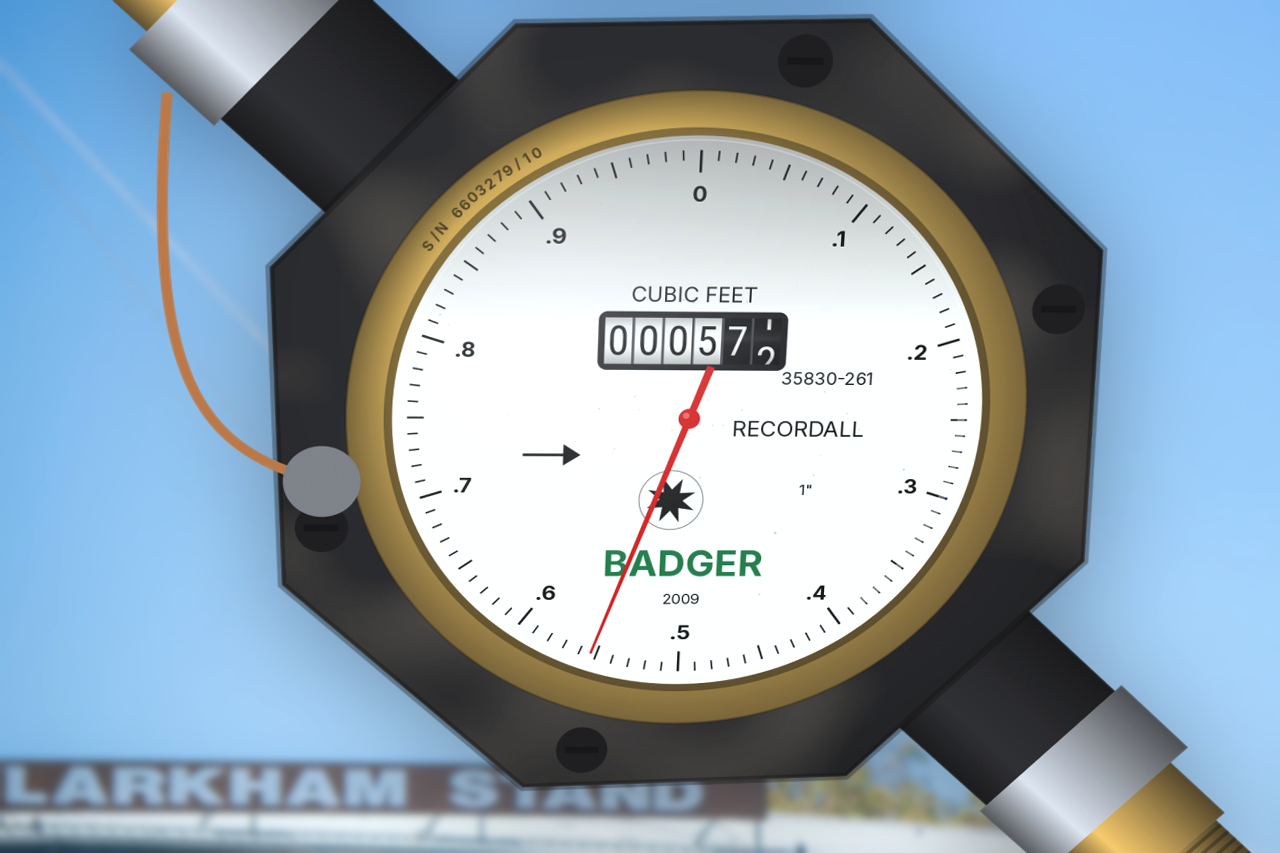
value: **571.55** ft³
